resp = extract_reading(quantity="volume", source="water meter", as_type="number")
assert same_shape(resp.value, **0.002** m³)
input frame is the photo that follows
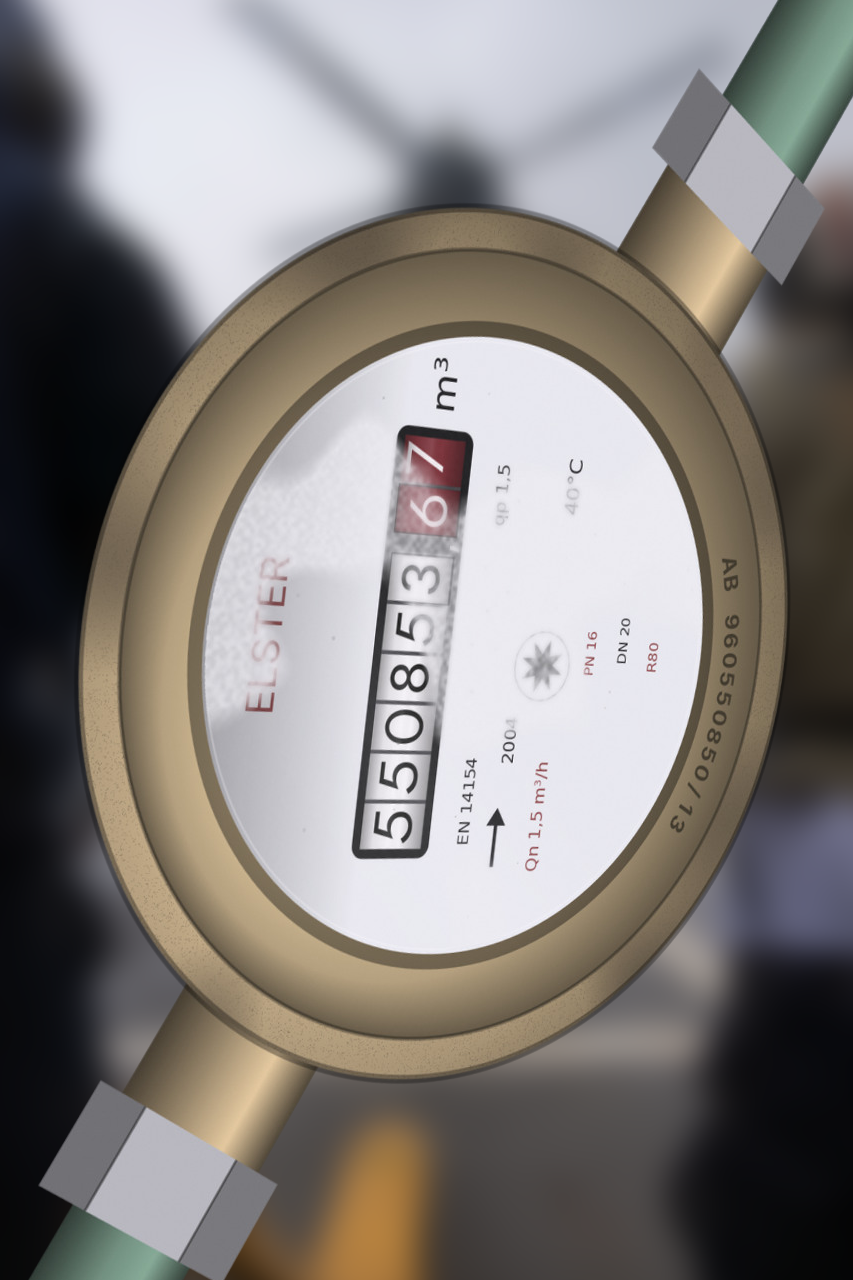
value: **550853.67** m³
